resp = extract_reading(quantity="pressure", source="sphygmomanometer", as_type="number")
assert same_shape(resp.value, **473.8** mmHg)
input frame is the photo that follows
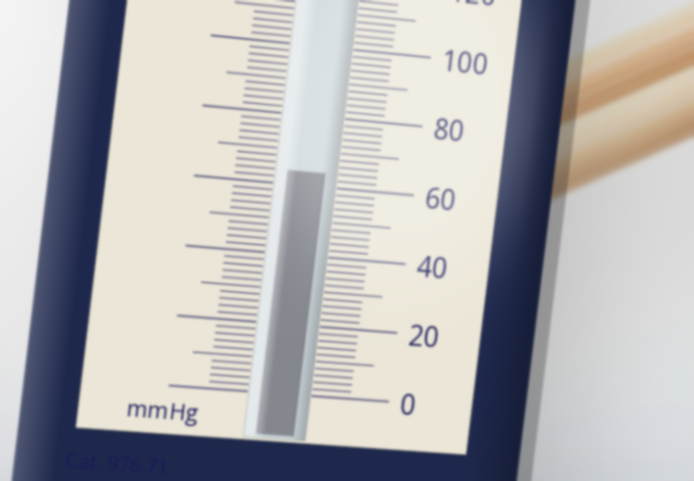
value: **64** mmHg
